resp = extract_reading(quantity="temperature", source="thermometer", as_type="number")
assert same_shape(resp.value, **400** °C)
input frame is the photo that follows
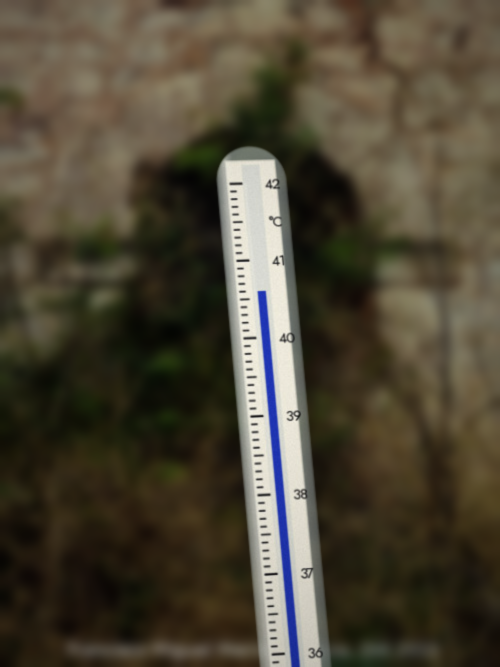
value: **40.6** °C
